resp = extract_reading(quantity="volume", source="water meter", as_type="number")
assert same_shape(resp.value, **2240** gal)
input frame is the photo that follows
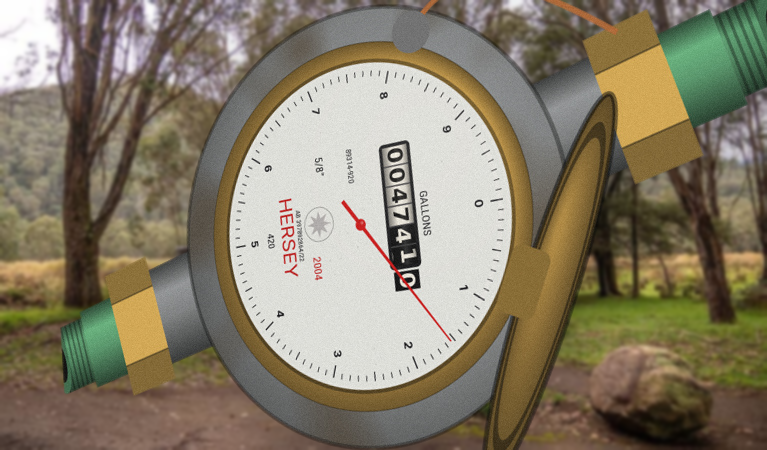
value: **47411.5** gal
